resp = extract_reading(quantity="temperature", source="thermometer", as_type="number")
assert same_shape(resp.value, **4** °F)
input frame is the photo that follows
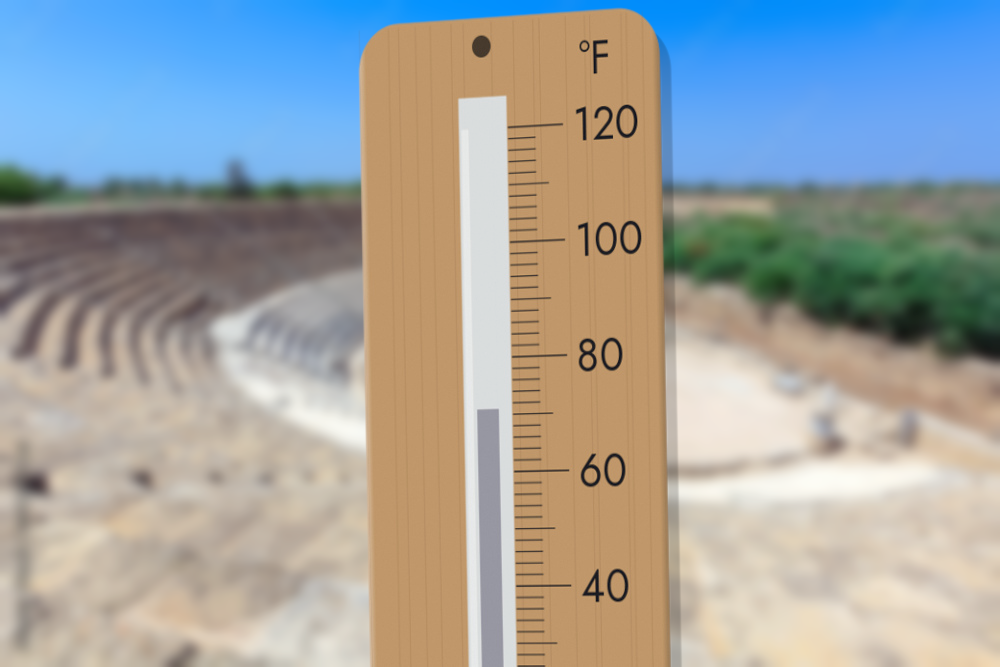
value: **71** °F
